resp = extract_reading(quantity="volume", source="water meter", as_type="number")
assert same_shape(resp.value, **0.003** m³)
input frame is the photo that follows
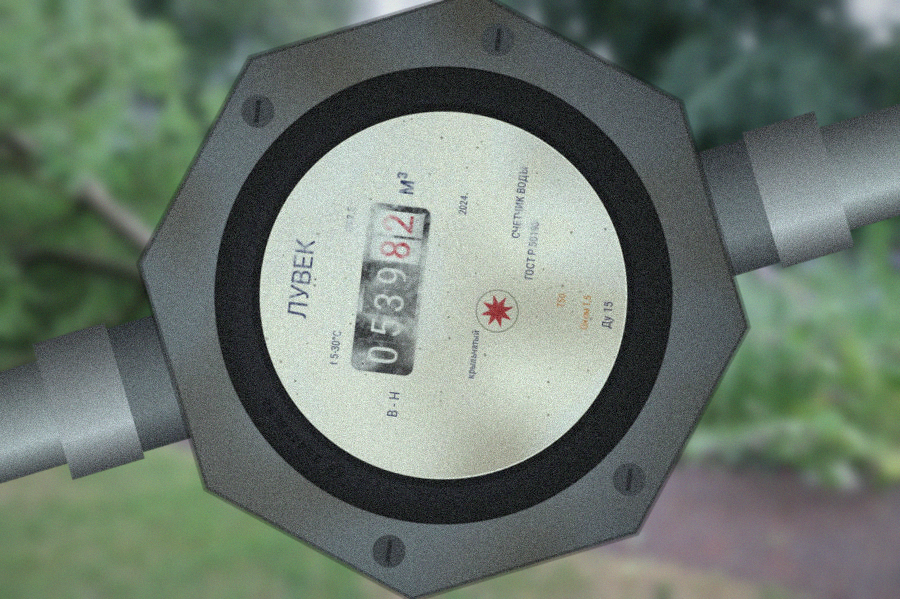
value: **539.82** m³
